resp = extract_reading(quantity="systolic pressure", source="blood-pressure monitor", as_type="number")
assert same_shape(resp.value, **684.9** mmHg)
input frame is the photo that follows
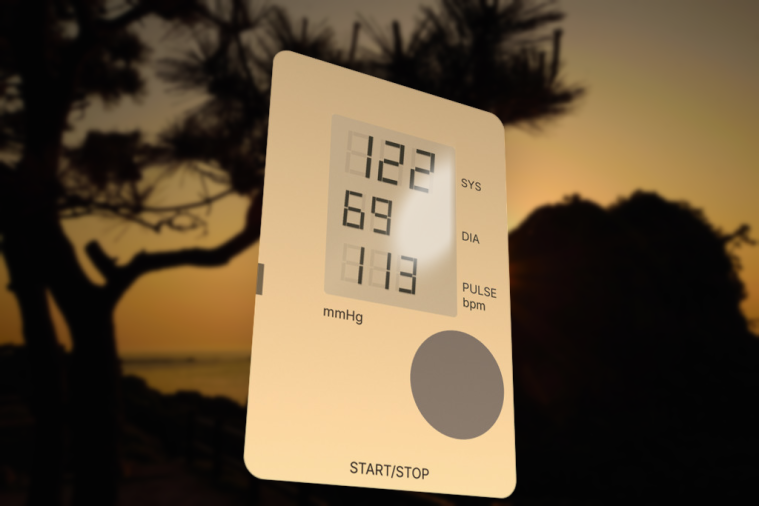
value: **122** mmHg
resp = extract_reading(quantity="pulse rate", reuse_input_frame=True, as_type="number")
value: **113** bpm
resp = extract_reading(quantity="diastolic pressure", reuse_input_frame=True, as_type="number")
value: **69** mmHg
